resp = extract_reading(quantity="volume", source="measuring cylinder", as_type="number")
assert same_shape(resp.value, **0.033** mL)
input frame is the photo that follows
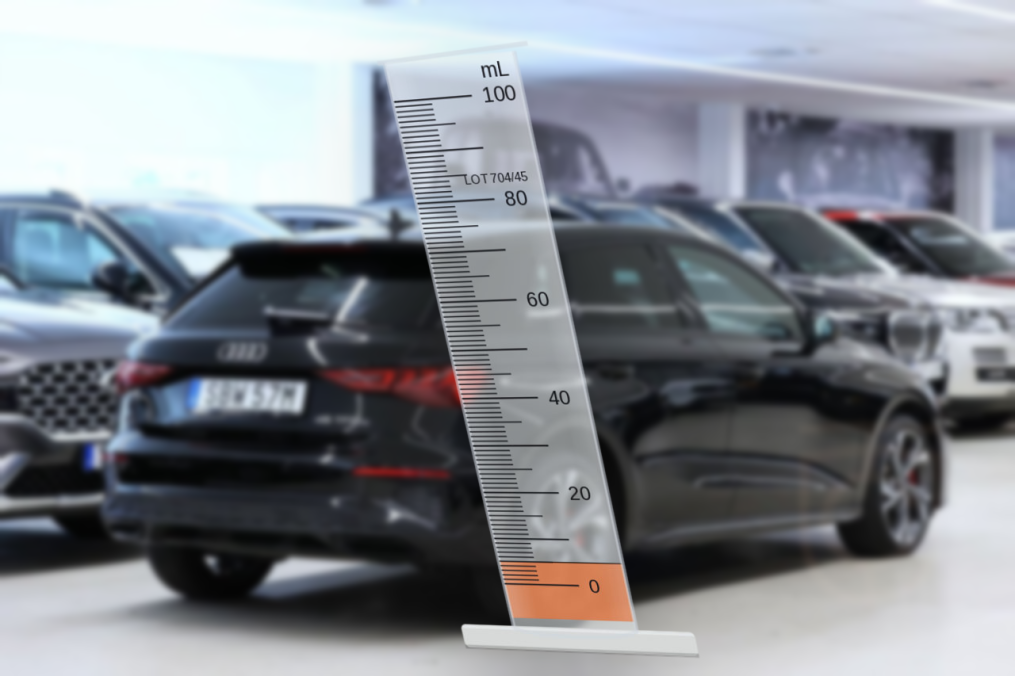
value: **5** mL
